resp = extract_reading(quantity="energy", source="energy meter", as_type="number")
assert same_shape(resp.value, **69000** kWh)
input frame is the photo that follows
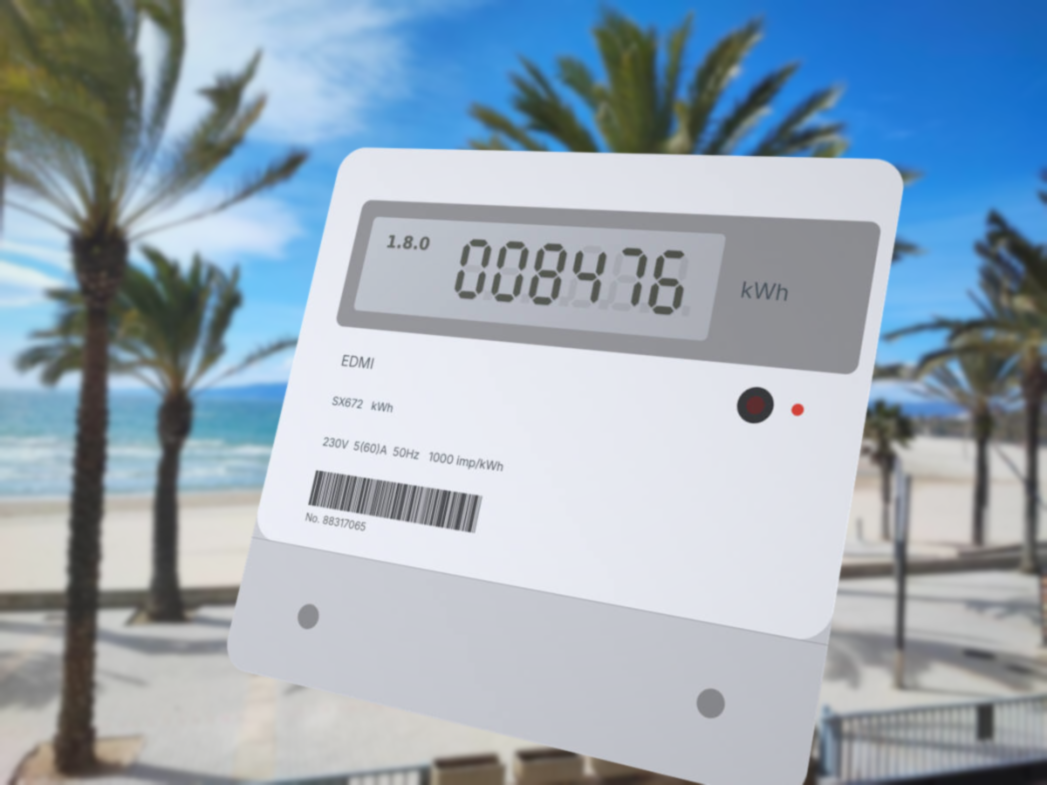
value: **8476** kWh
